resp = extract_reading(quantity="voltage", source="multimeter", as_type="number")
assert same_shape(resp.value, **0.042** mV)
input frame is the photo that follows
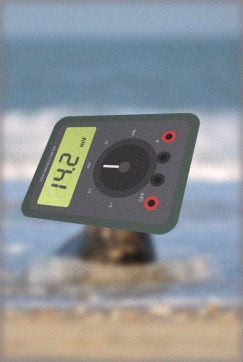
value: **14.2** mV
